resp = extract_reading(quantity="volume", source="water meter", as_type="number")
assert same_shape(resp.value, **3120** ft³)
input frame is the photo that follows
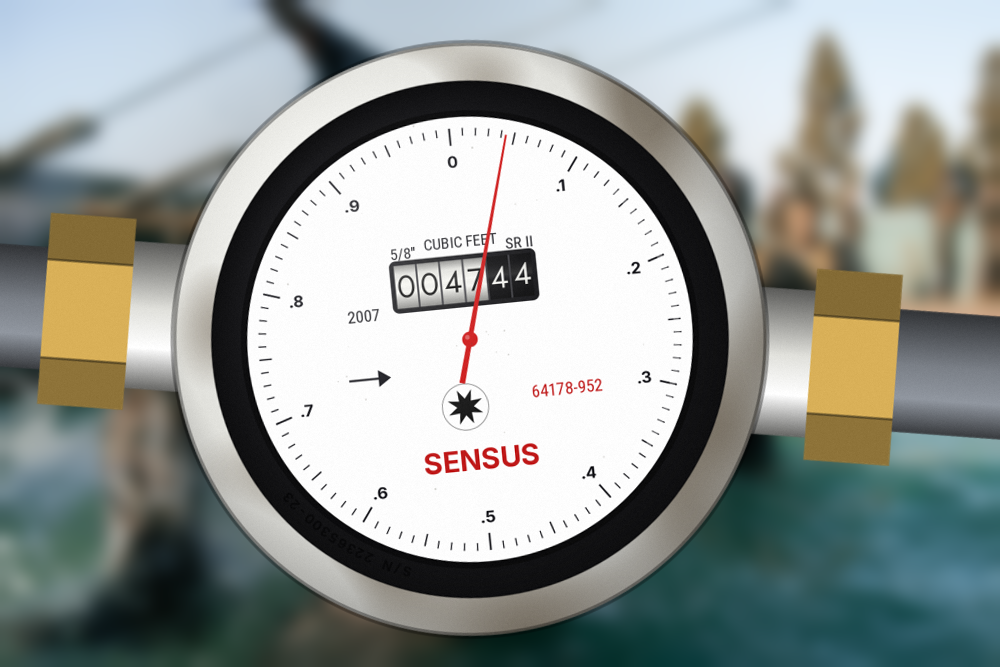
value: **4744.04** ft³
